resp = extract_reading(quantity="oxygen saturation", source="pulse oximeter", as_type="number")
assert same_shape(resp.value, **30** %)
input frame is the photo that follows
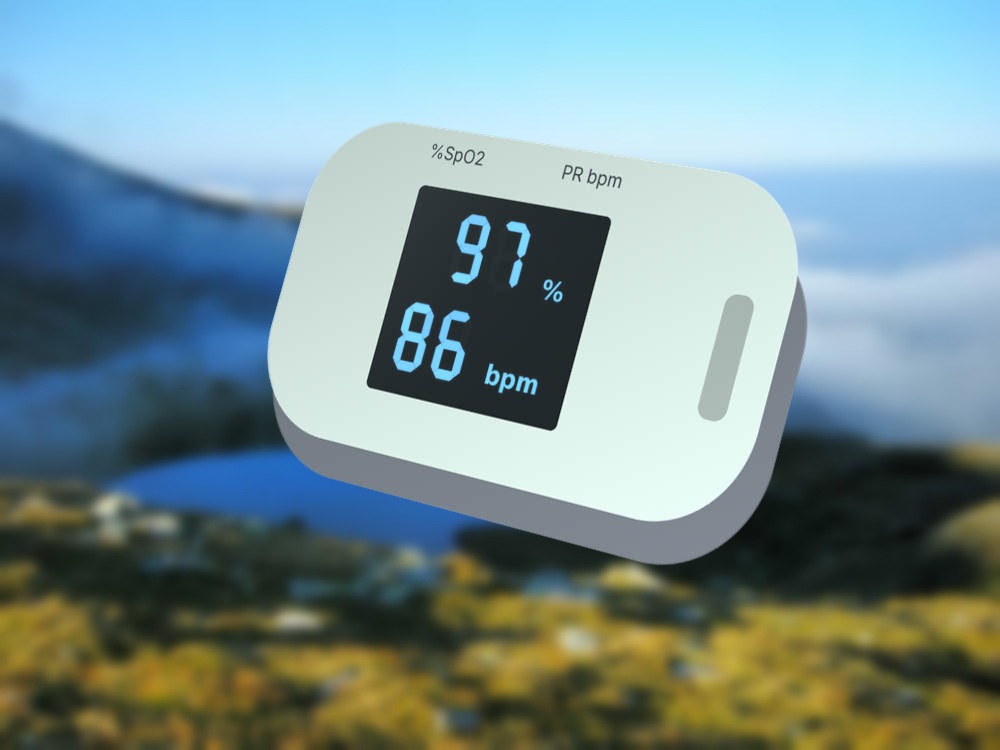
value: **97** %
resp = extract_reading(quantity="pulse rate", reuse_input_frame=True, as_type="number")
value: **86** bpm
